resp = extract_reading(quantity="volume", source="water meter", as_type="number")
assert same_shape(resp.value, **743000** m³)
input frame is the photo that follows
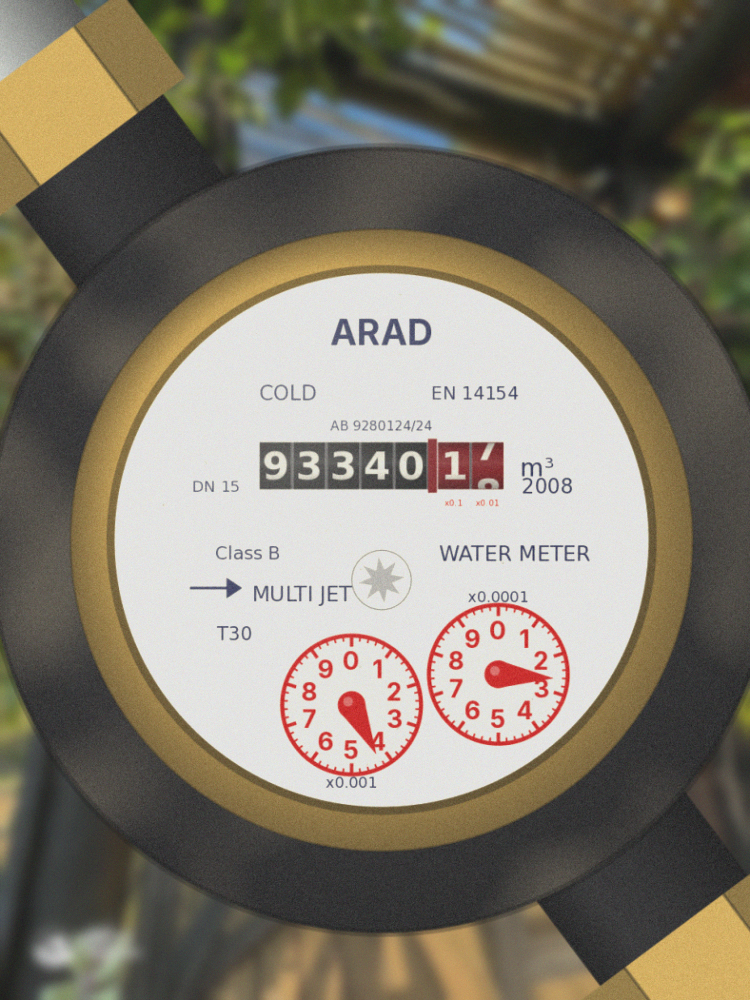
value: **93340.1742** m³
